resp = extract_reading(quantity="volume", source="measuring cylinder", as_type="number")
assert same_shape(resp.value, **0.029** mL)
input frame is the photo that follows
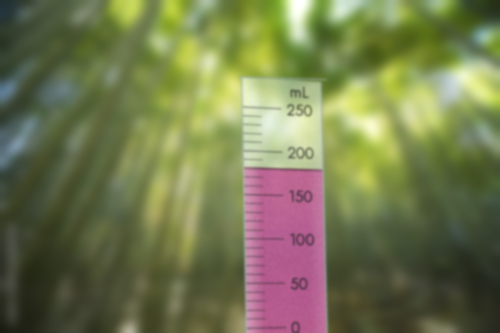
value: **180** mL
